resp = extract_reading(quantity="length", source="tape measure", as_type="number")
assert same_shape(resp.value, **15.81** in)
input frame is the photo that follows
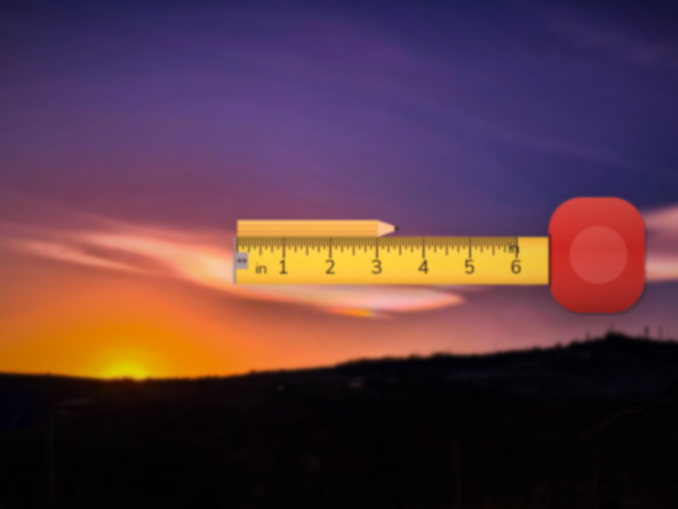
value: **3.5** in
